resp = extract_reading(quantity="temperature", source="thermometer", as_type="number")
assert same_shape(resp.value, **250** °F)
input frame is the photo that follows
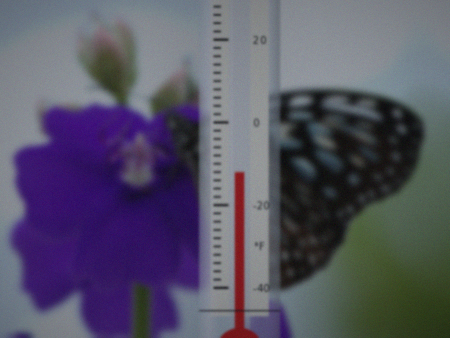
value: **-12** °F
